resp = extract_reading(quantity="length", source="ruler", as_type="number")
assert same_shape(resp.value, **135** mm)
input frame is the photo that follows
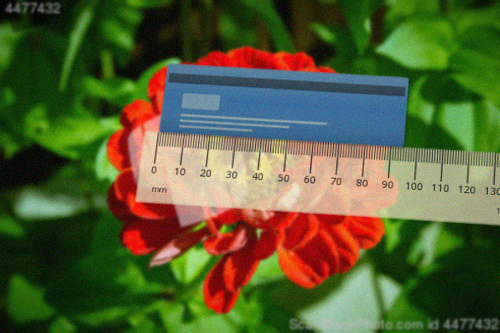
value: **95** mm
